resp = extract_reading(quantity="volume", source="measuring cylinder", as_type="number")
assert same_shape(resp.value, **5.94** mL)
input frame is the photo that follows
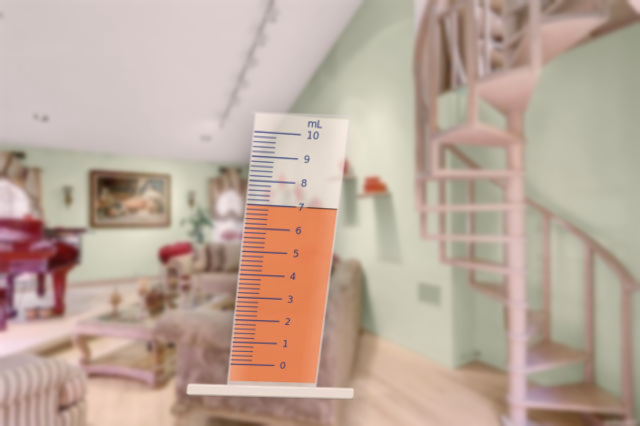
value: **7** mL
